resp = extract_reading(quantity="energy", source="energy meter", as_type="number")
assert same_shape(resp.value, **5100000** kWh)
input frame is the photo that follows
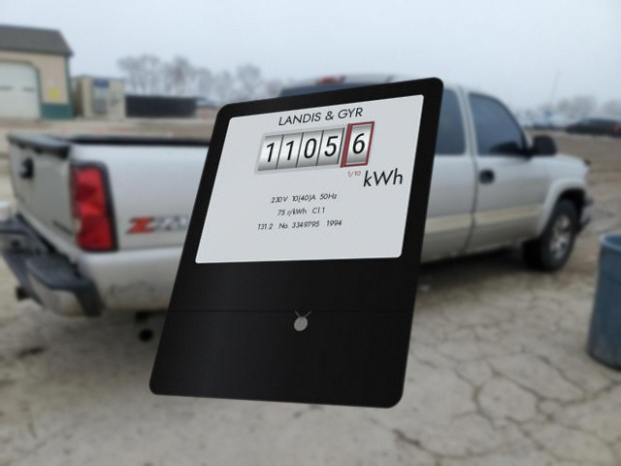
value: **1105.6** kWh
